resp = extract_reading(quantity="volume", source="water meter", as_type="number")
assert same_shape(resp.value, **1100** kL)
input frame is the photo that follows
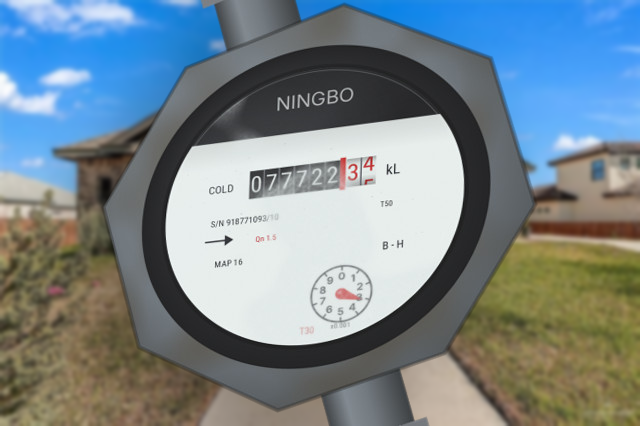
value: **77722.343** kL
